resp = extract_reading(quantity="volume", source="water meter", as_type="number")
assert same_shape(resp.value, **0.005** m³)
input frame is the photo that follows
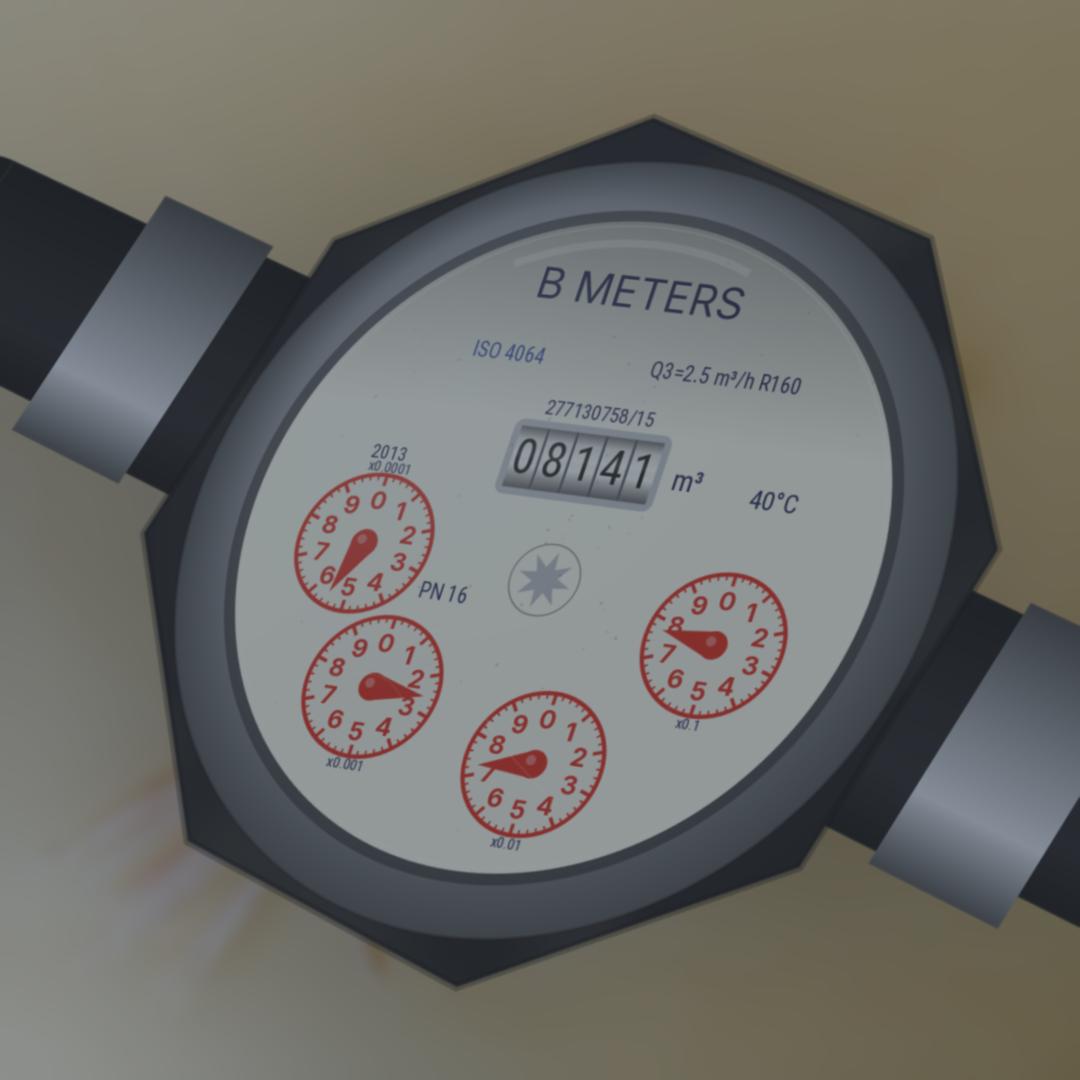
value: **8141.7725** m³
